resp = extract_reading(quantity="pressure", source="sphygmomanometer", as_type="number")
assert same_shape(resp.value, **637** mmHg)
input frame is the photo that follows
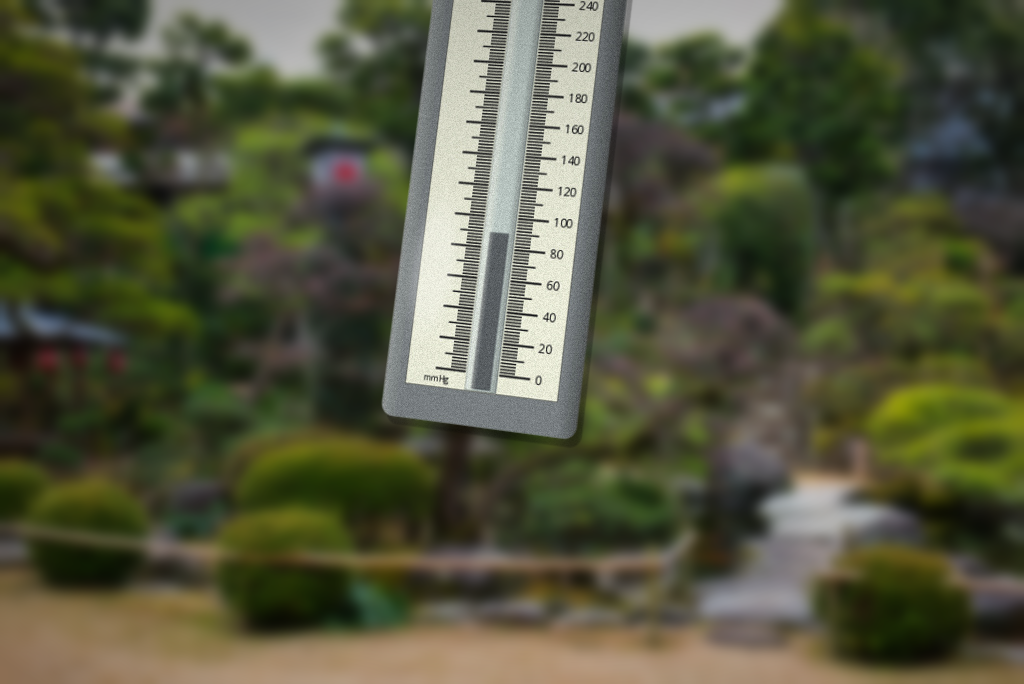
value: **90** mmHg
